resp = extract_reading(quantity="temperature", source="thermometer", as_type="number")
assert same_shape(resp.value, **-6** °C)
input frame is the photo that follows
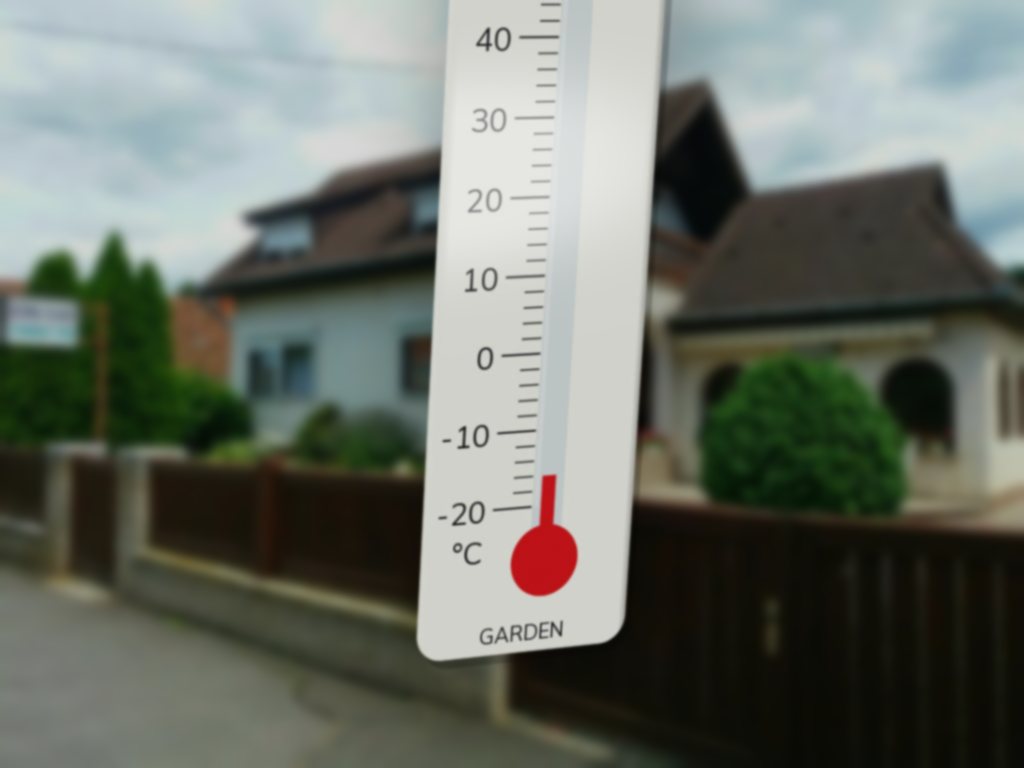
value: **-16** °C
